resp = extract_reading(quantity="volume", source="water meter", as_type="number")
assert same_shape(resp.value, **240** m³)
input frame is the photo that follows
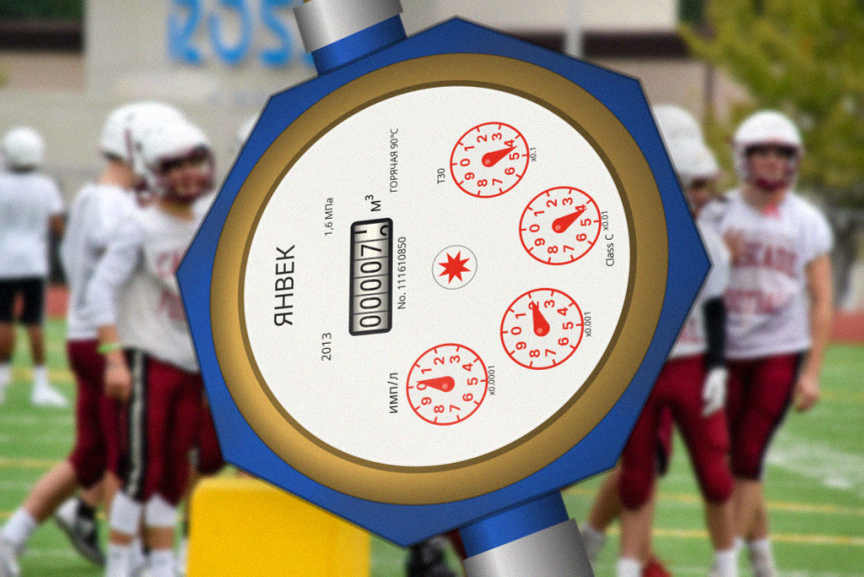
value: **71.4420** m³
